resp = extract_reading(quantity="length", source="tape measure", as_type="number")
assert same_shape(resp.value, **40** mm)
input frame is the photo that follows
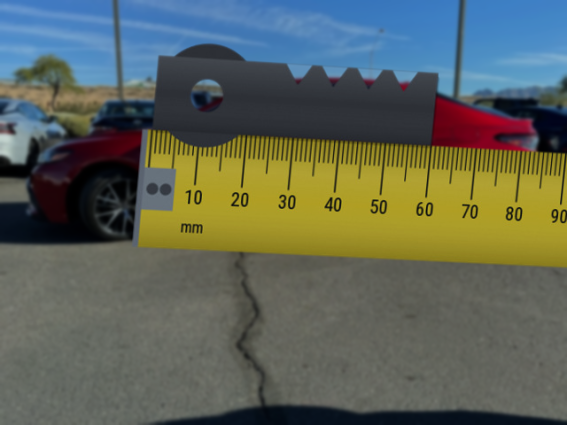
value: **60** mm
